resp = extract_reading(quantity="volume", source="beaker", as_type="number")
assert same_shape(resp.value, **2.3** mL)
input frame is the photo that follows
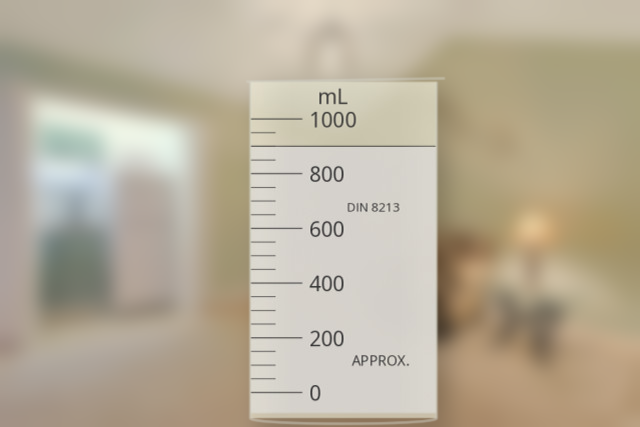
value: **900** mL
